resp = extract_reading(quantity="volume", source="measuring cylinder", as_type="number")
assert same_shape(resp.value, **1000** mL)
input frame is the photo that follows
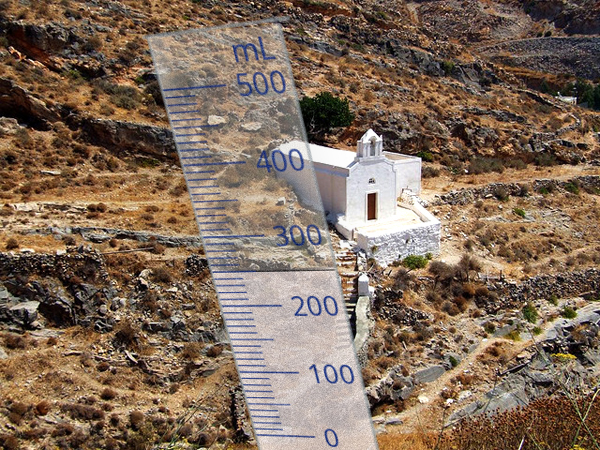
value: **250** mL
